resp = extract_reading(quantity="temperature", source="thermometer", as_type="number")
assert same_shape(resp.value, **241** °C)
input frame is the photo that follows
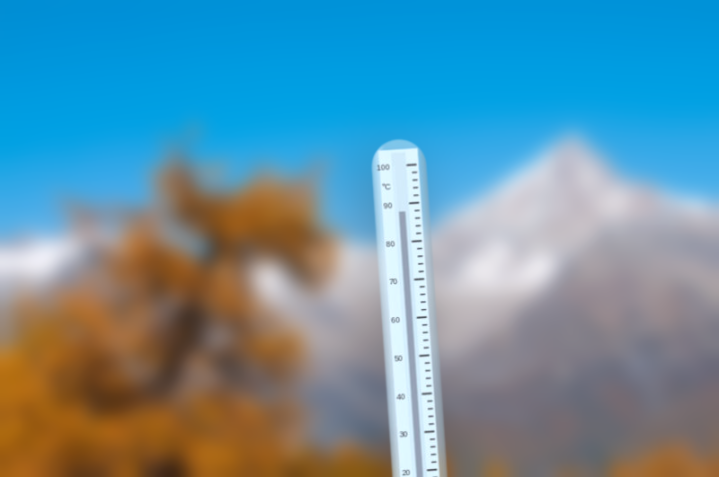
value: **88** °C
